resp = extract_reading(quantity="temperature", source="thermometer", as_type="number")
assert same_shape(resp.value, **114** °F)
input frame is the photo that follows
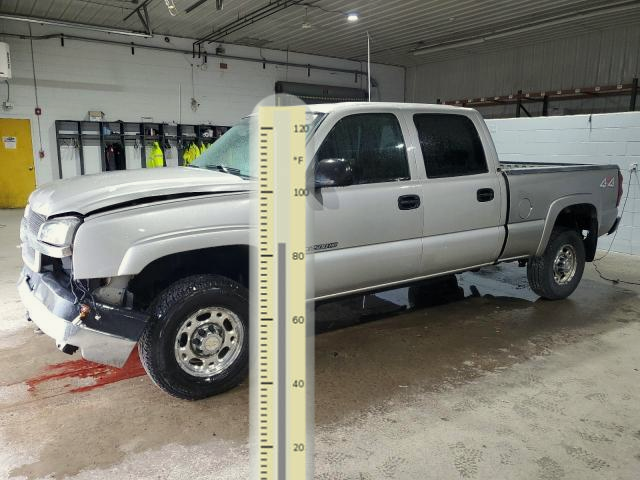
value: **84** °F
